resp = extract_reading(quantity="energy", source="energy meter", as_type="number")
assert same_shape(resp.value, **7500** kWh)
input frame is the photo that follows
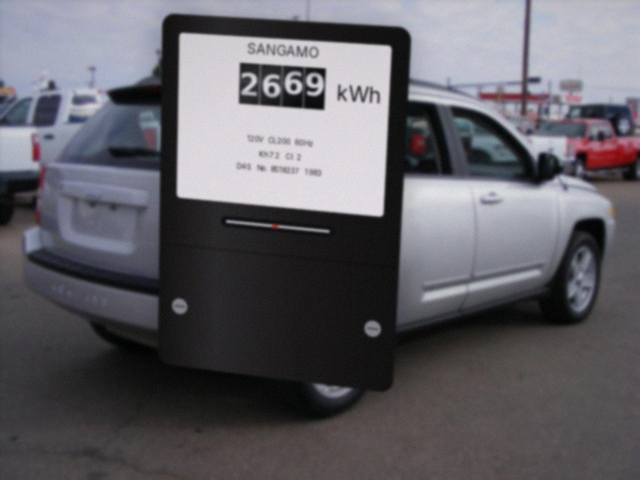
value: **2669** kWh
